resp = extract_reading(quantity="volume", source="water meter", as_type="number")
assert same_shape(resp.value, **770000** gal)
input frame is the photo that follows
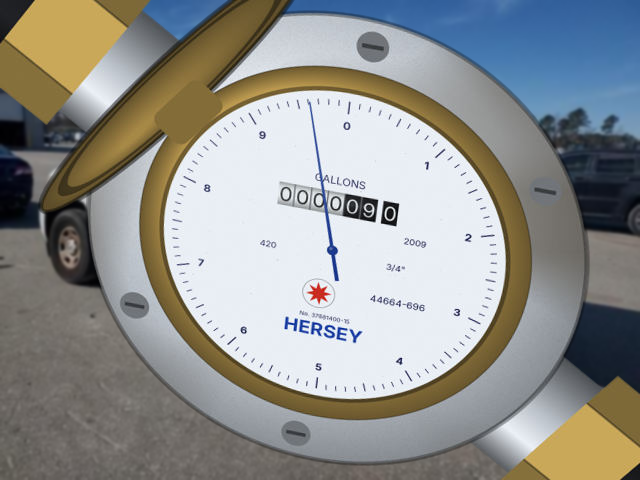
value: **89.6** gal
